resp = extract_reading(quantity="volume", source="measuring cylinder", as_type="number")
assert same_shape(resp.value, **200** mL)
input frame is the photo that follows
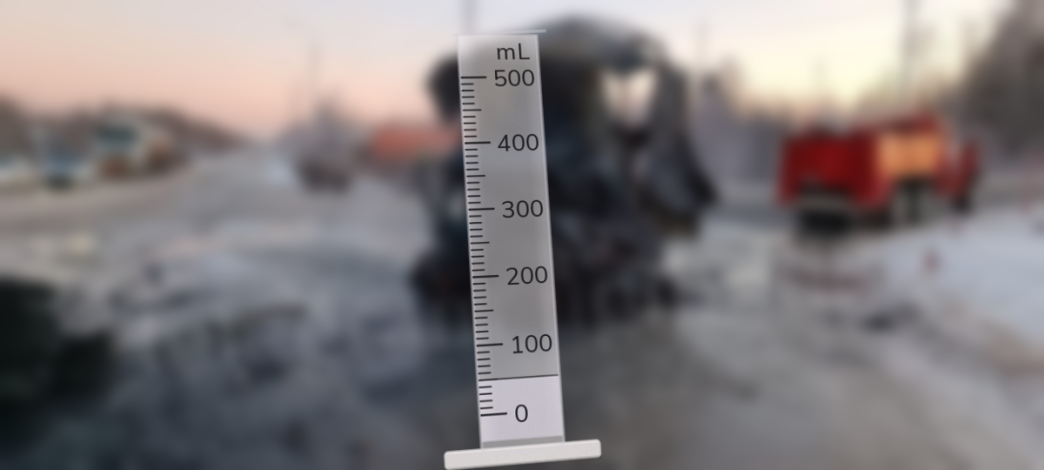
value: **50** mL
